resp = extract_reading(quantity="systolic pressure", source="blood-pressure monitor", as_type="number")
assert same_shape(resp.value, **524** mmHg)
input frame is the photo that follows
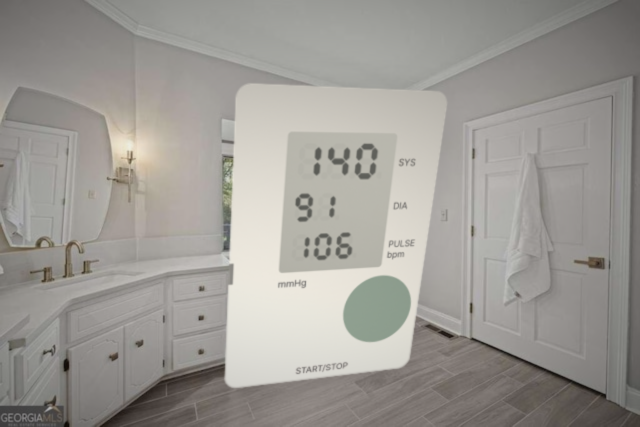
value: **140** mmHg
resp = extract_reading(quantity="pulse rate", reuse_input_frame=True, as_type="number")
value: **106** bpm
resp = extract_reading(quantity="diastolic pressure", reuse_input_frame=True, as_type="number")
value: **91** mmHg
